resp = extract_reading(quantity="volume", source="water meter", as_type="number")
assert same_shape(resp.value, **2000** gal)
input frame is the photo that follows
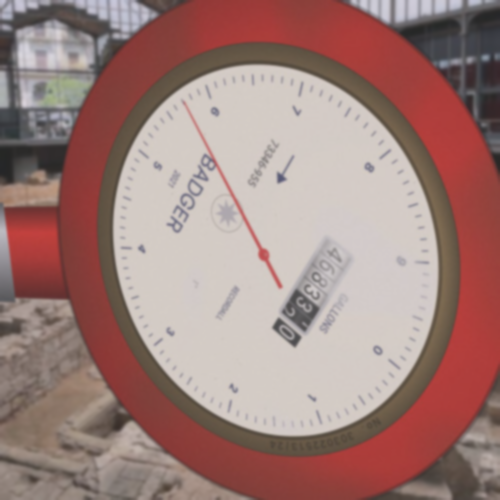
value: **4683315.7** gal
